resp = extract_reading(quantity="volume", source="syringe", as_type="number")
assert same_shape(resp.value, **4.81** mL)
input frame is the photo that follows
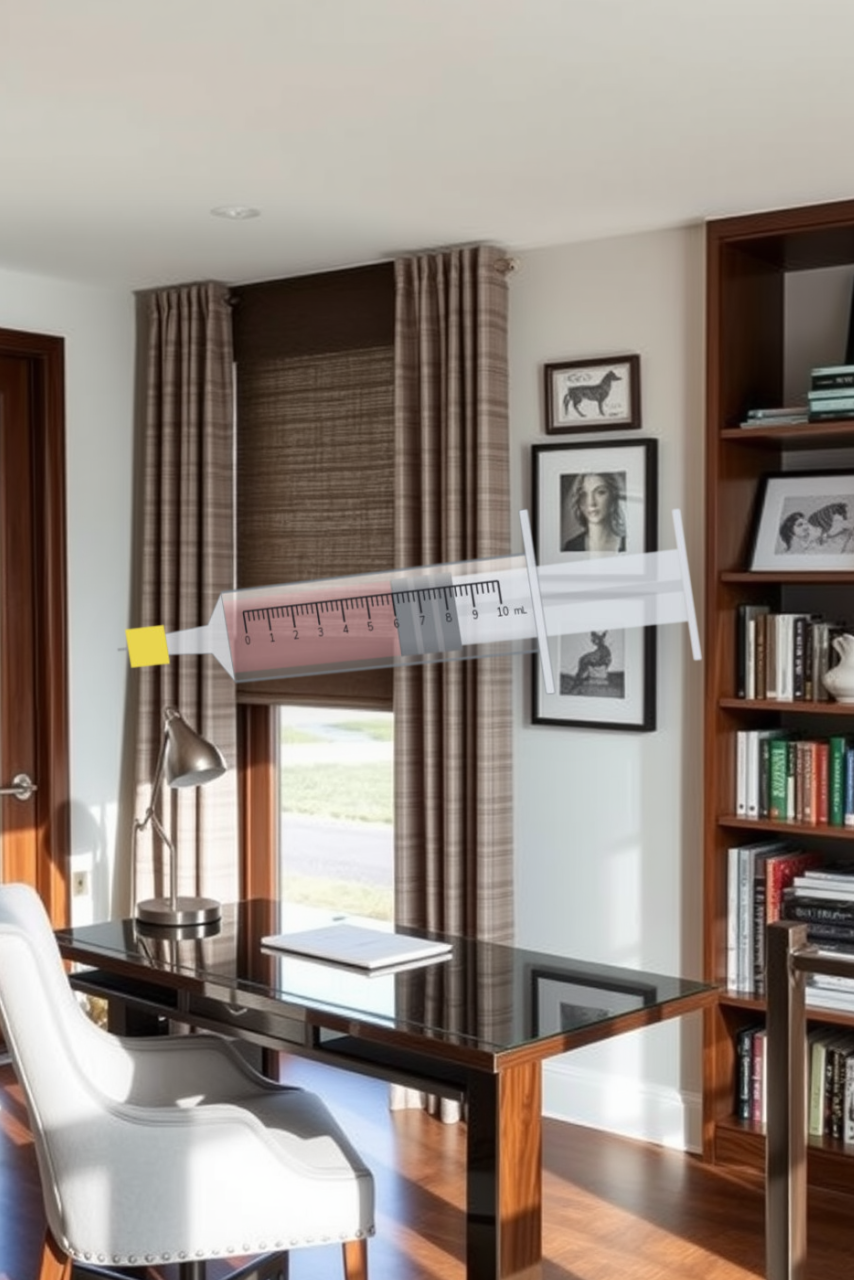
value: **6** mL
